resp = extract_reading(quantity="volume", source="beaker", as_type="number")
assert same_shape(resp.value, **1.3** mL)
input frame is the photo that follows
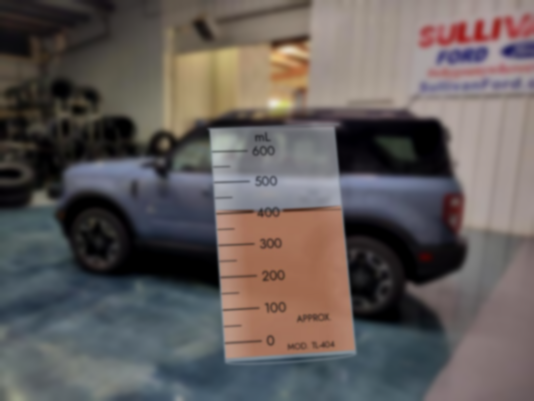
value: **400** mL
